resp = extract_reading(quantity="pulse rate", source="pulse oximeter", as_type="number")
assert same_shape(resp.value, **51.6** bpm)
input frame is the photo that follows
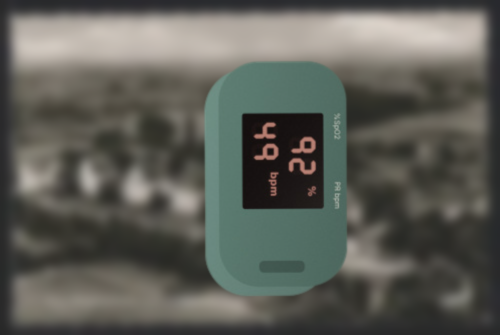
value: **49** bpm
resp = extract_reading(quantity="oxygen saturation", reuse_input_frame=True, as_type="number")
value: **92** %
